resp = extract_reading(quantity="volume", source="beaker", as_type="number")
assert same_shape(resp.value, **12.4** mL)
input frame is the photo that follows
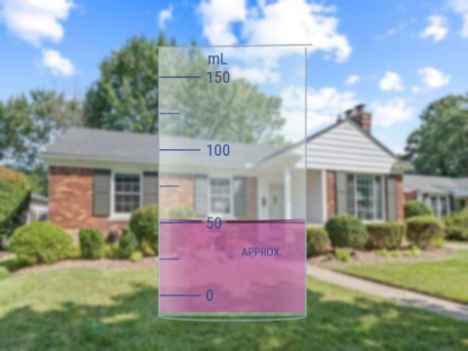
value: **50** mL
